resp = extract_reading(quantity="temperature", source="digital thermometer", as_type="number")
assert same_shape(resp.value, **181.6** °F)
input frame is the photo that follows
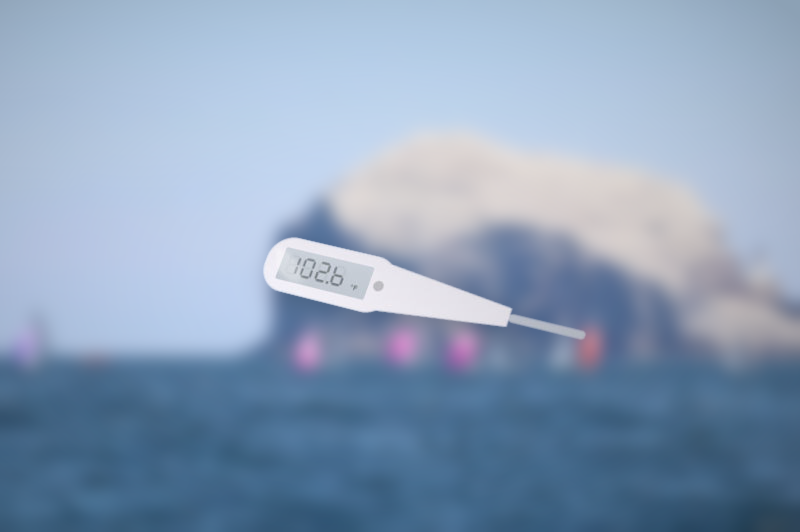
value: **102.6** °F
